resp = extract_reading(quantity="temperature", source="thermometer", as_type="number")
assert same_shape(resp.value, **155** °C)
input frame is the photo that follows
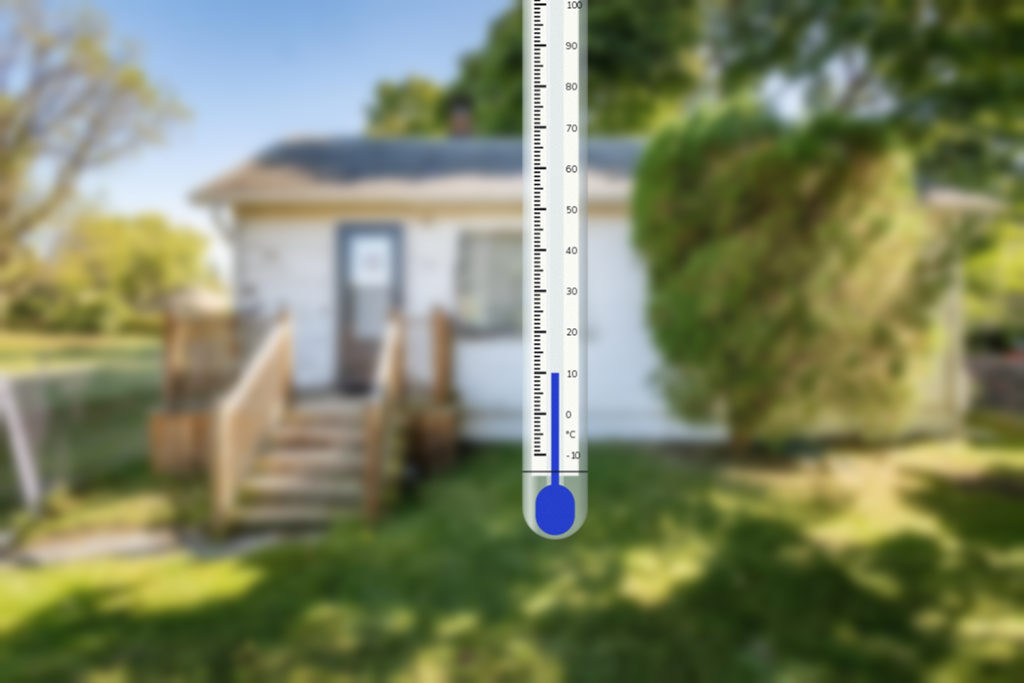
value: **10** °C
